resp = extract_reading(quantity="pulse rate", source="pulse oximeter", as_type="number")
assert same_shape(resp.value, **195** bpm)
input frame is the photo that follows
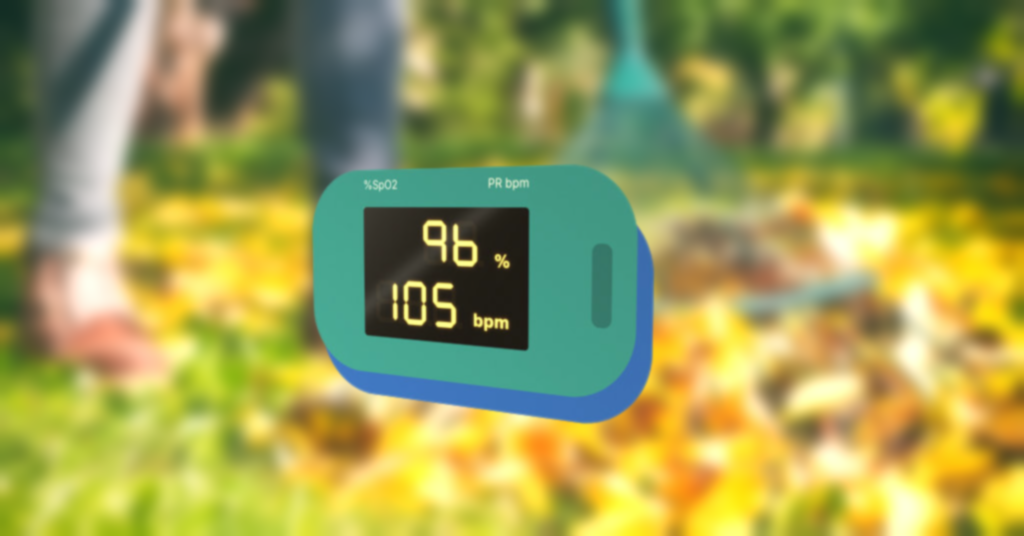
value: **105** bpm
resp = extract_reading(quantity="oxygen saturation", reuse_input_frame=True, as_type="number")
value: **96** %
